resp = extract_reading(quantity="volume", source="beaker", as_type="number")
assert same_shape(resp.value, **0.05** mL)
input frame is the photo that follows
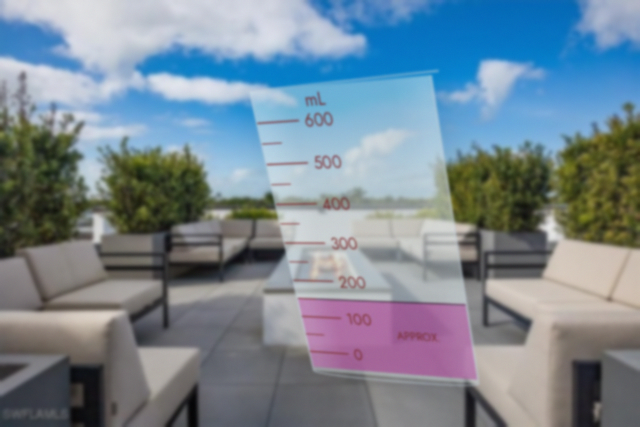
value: **150** mL
